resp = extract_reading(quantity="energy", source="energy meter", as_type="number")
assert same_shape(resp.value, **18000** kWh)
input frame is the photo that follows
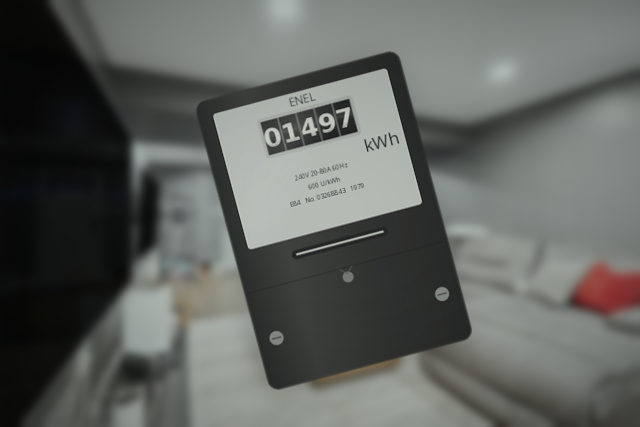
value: **1497** kWh
